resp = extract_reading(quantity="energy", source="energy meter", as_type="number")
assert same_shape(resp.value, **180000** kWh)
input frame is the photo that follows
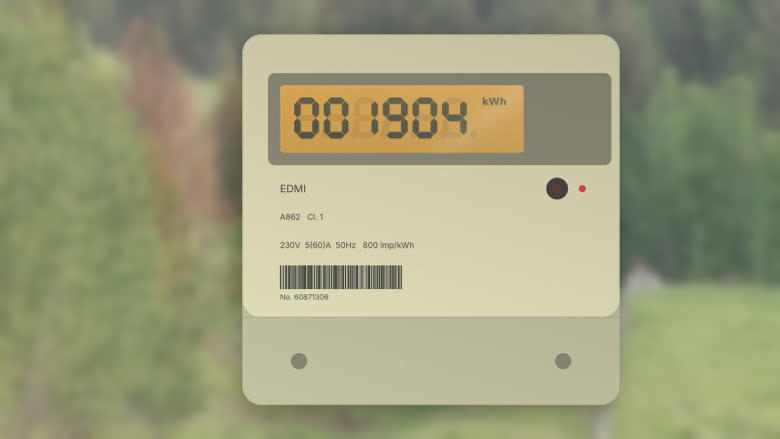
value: **1904** kWh
